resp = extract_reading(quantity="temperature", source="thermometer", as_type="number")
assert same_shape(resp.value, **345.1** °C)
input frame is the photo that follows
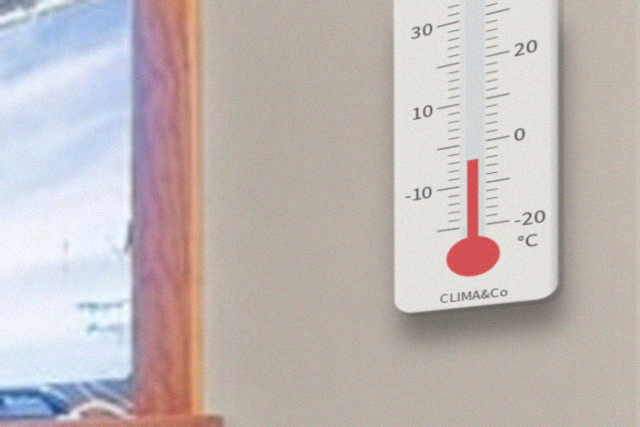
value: **-4** °C
